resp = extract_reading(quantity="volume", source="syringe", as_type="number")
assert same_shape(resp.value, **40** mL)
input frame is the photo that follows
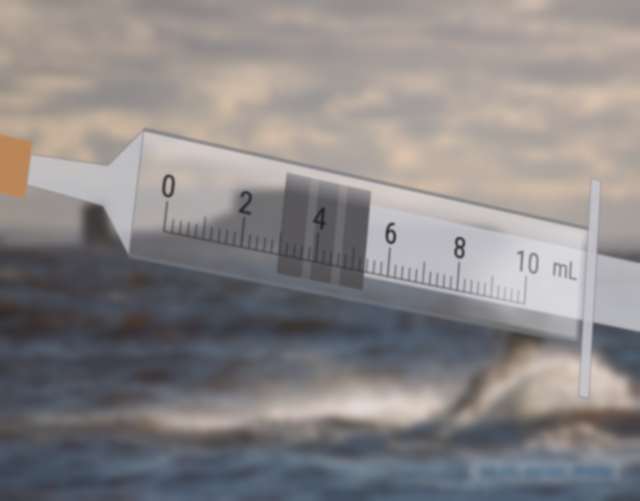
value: **3** mL
